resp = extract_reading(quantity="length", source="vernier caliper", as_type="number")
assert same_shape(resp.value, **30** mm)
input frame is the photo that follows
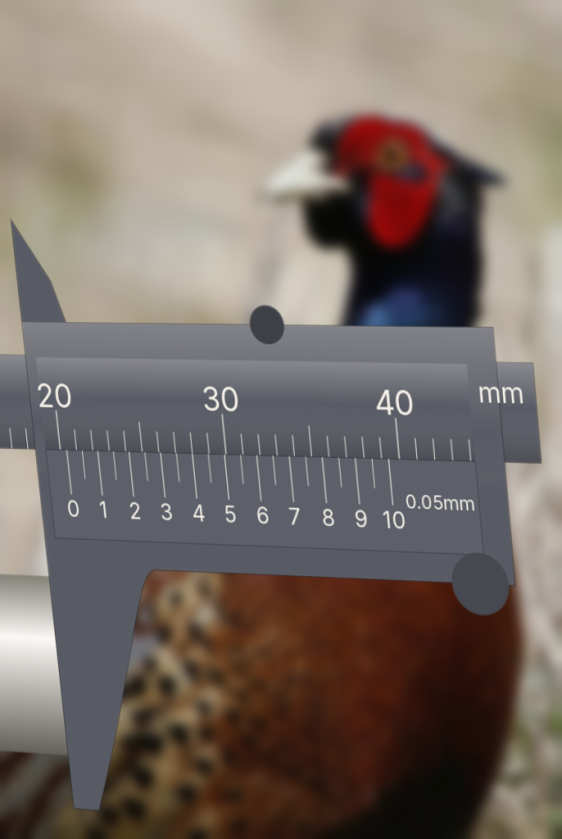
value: **20.4** mm
